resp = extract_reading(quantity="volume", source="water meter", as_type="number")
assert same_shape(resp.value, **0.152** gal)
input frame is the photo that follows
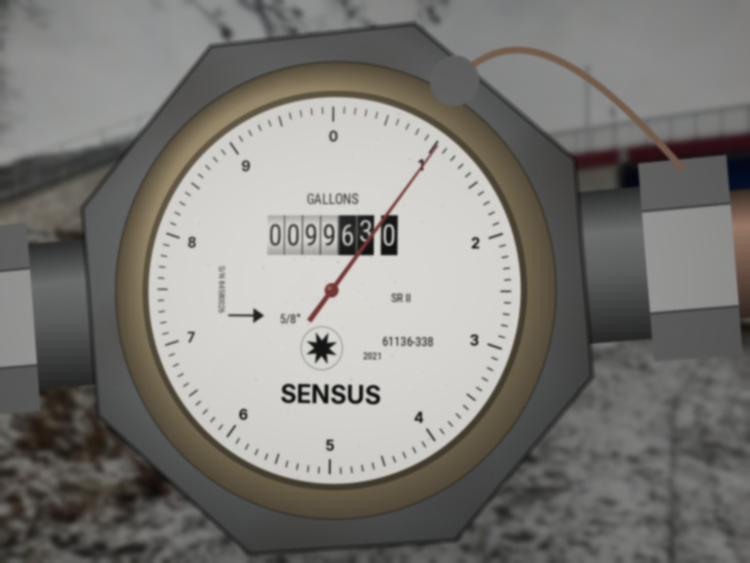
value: **99631.0** gal
